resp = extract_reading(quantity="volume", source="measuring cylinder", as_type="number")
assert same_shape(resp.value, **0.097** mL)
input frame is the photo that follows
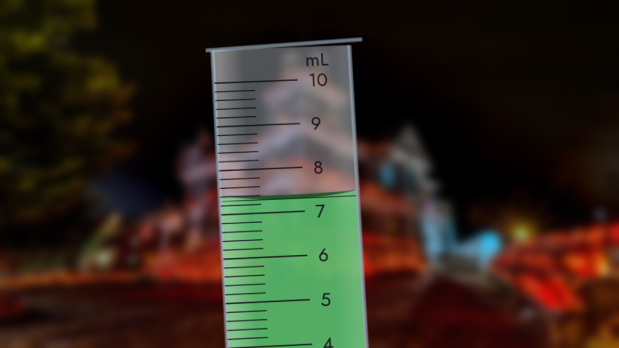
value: **7.3** mL
